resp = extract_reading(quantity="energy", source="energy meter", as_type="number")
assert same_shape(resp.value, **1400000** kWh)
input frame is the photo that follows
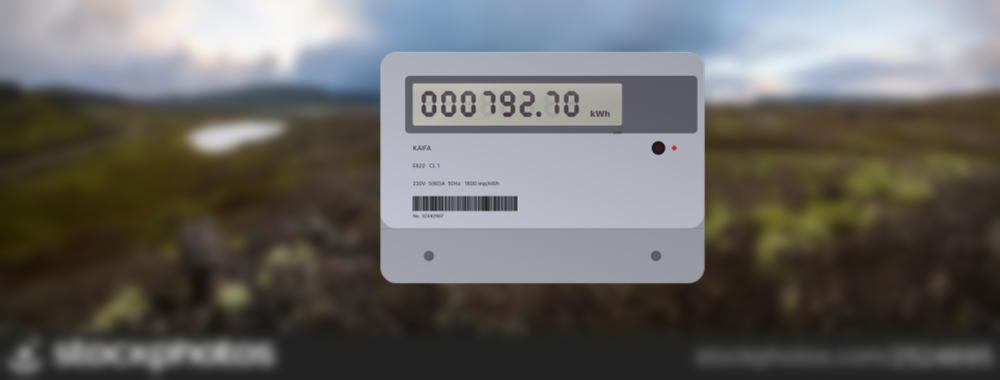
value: **792.70** kWh
